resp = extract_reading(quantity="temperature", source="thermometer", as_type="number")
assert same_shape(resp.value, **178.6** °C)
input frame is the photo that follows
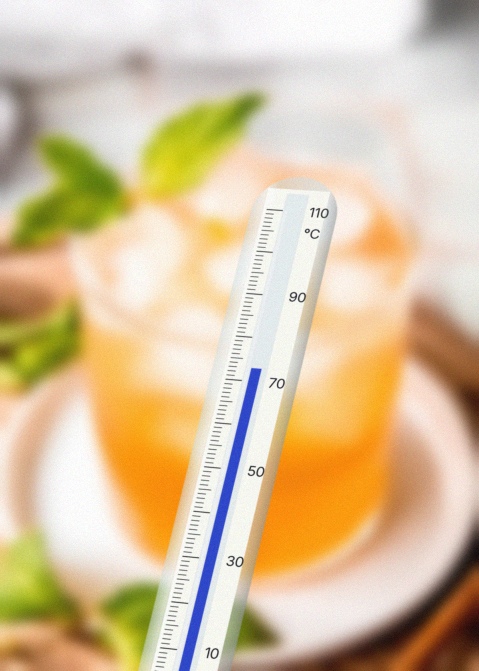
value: **73** °C
